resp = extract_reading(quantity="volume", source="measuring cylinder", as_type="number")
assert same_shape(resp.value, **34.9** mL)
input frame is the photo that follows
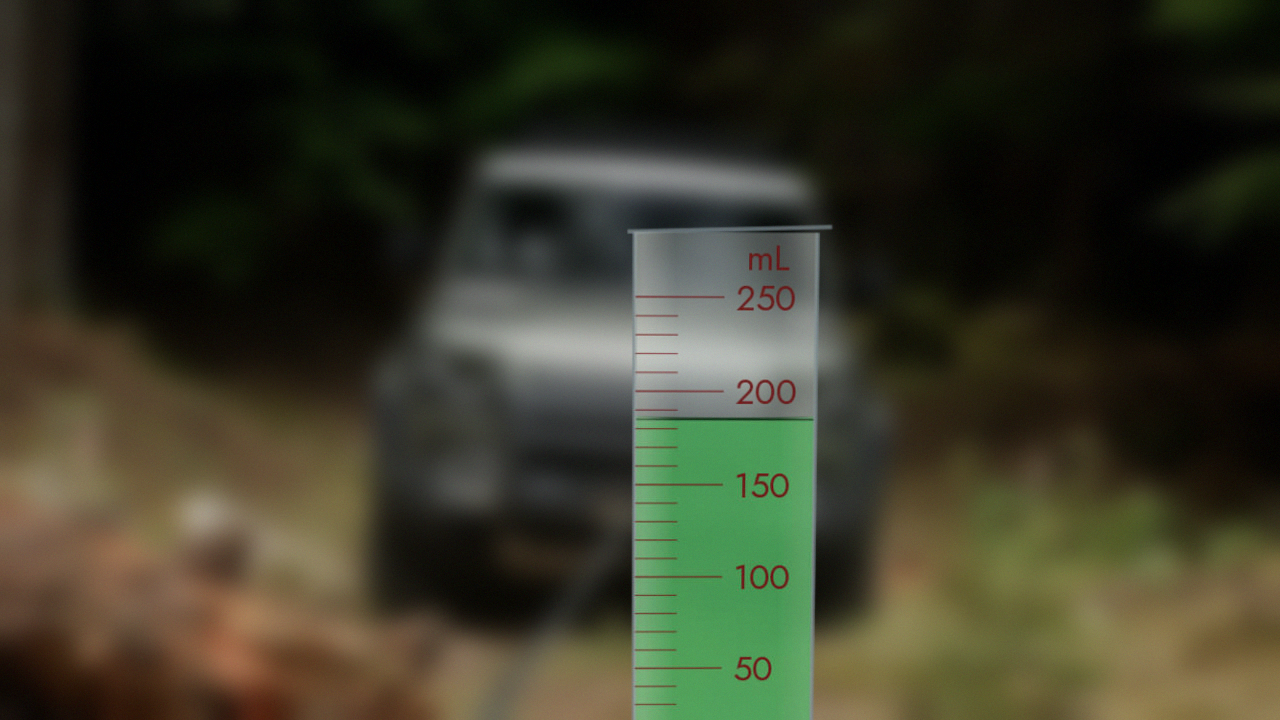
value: **185** mL
